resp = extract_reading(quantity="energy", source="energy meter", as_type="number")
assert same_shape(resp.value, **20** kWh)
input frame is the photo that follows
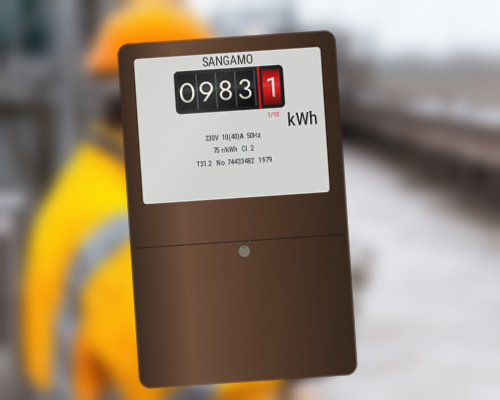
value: **983.1** kWh
